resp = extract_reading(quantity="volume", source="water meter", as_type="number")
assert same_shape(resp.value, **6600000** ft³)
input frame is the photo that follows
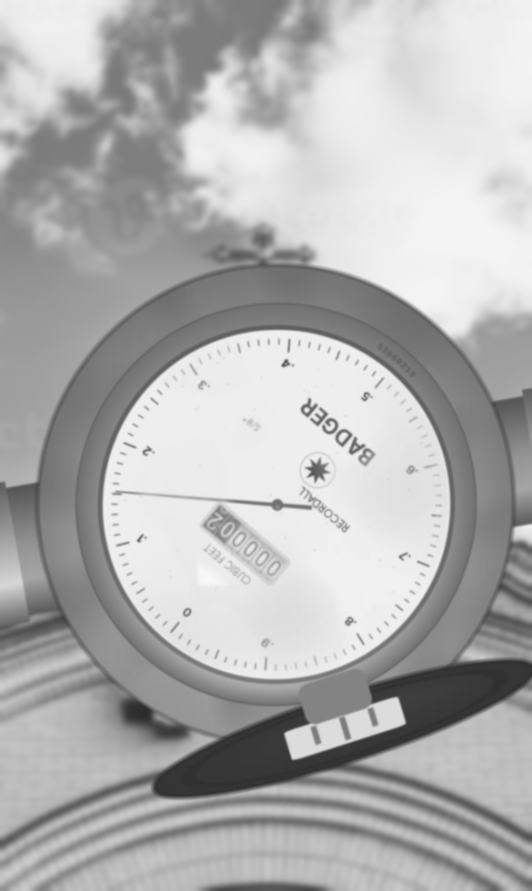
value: **2.15** ft³
